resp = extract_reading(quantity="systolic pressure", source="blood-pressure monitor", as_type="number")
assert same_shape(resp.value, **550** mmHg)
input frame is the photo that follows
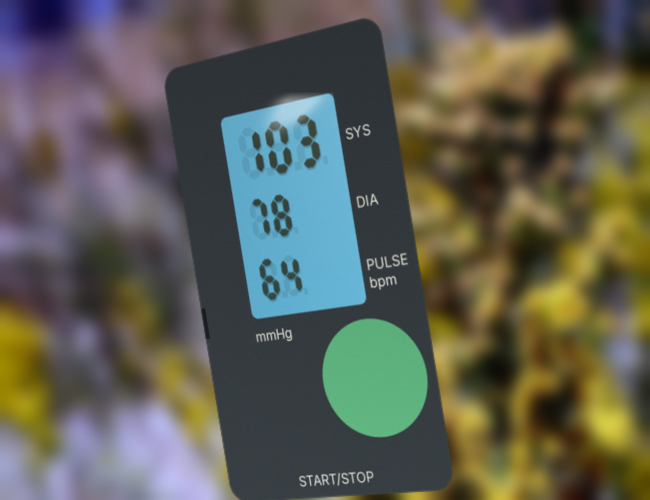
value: **103** mmHg
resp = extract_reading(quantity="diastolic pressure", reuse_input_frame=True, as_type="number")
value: **78** mmHg
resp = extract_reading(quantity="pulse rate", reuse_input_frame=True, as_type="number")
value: **64** bpm
